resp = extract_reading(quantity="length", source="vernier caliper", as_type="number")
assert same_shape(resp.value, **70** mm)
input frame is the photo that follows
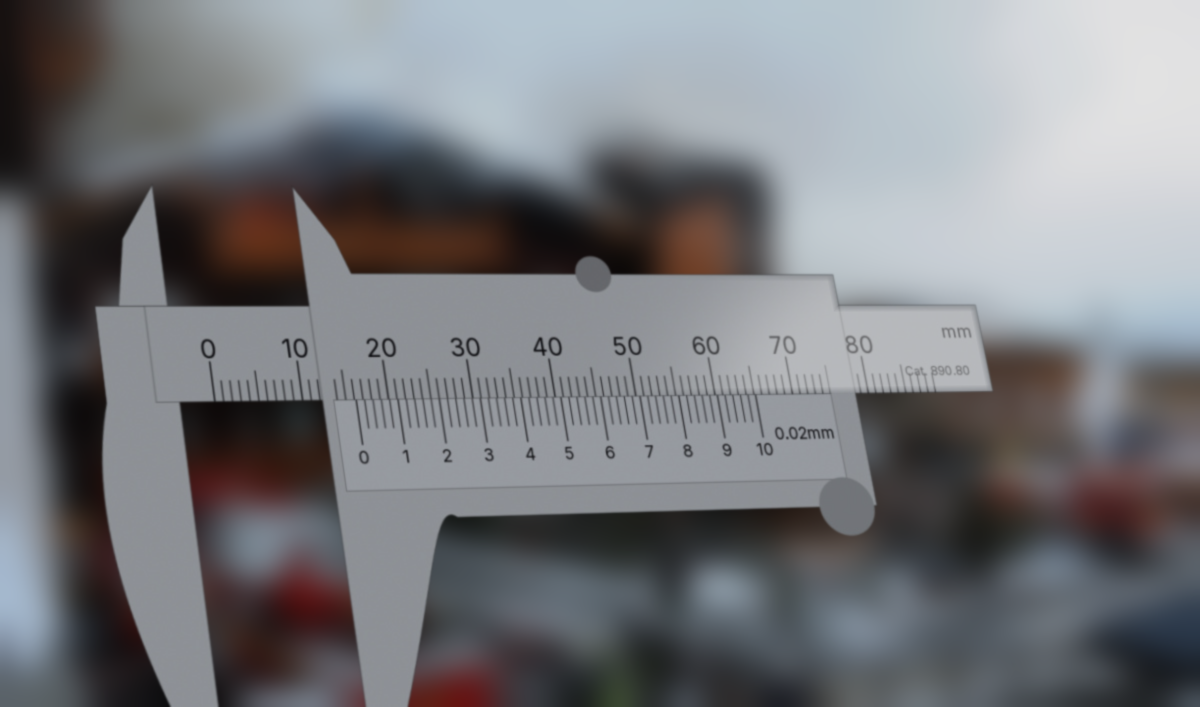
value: **16.2** mm
